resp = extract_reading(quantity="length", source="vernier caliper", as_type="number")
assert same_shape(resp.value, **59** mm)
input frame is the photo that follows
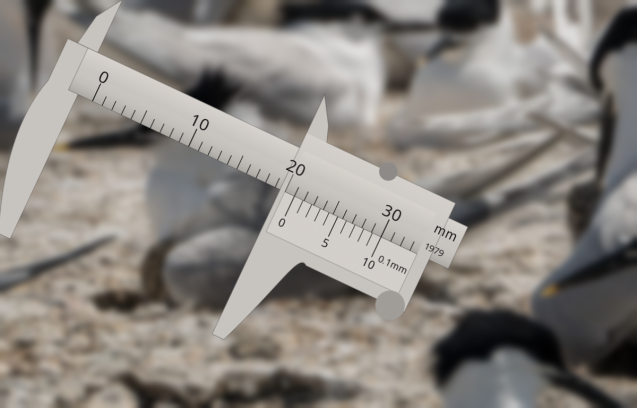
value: **21.0** mm
